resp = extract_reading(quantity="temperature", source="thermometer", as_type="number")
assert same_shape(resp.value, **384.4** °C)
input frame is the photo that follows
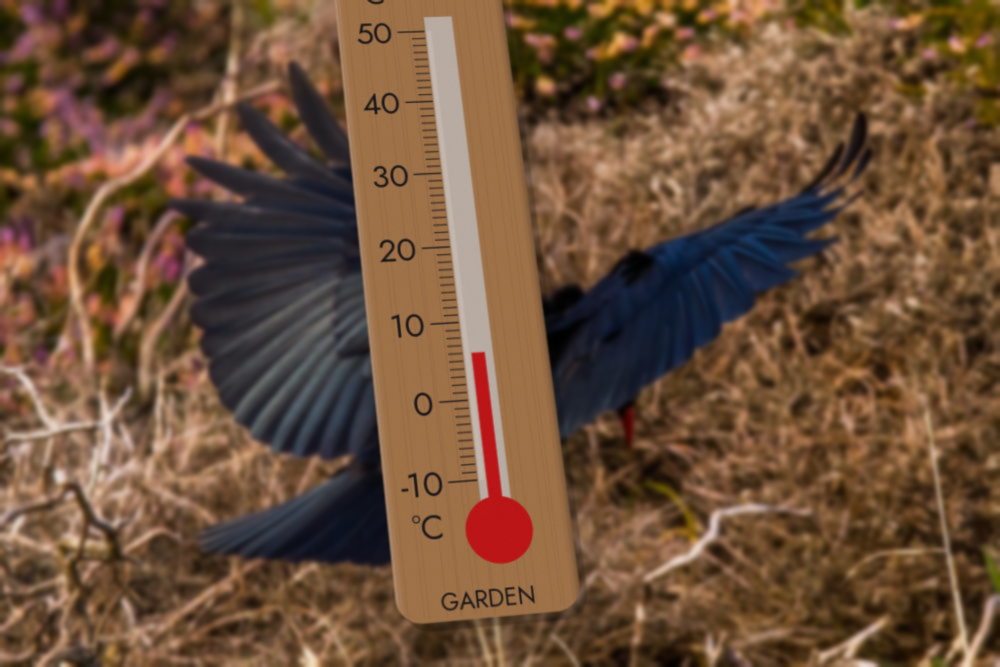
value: **6** °C
